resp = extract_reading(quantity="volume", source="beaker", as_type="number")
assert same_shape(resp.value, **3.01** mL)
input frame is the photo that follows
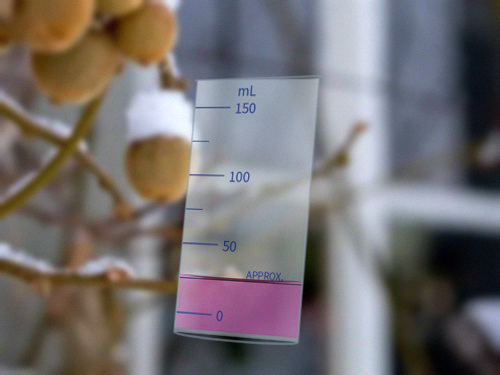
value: **25** mL
